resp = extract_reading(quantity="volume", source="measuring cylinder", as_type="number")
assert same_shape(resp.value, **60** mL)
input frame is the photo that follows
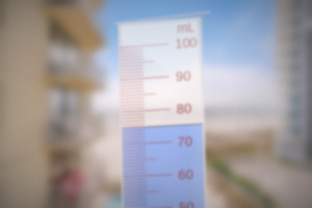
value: **75** mL
